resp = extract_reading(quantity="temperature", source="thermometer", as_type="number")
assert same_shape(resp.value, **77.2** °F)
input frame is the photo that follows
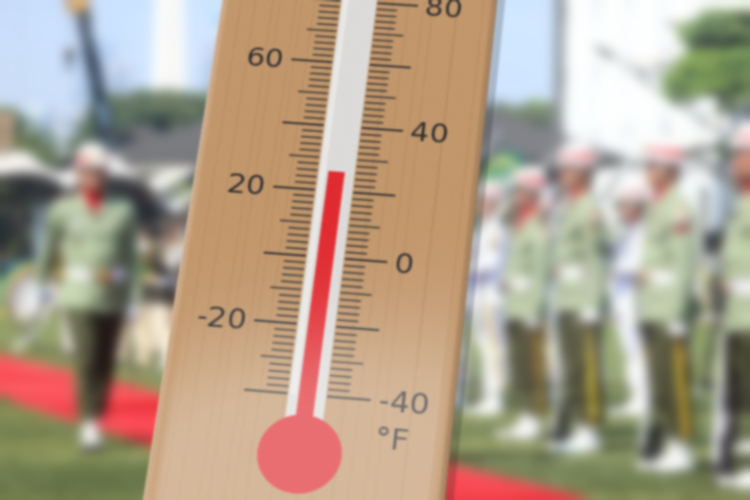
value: **26** °F
